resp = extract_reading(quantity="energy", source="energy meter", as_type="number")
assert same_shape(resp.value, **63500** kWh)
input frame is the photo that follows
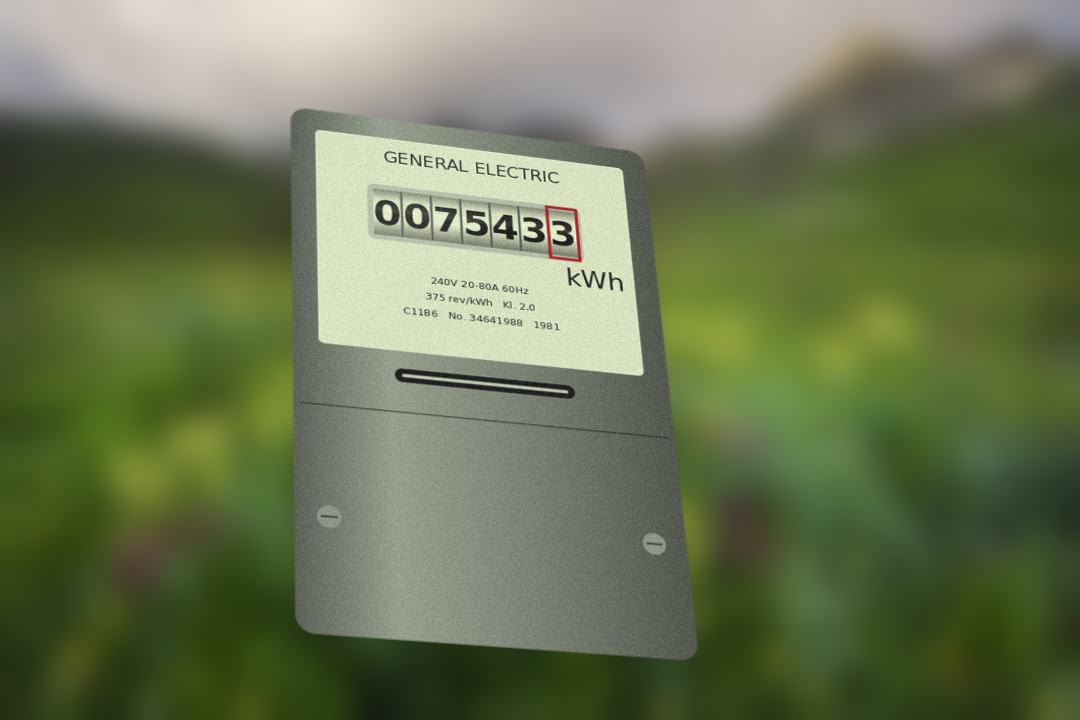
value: **7543.3** kWh
